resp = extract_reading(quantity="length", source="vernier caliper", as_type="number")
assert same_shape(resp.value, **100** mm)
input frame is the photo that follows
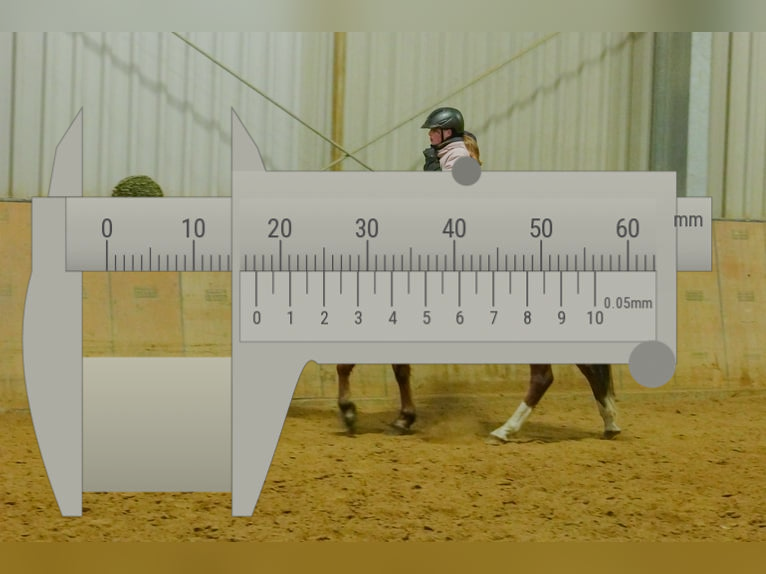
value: **17.2** mm
